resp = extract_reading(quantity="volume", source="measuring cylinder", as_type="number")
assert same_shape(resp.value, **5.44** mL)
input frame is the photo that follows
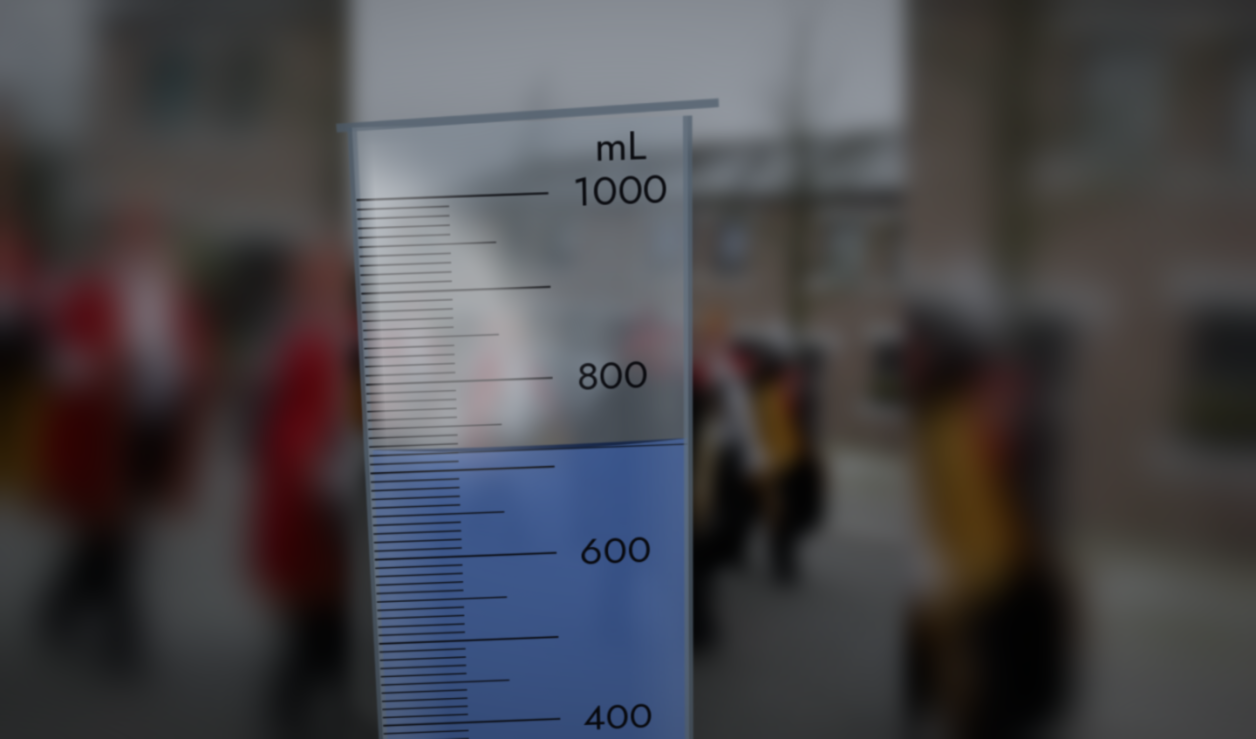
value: **720** mL
